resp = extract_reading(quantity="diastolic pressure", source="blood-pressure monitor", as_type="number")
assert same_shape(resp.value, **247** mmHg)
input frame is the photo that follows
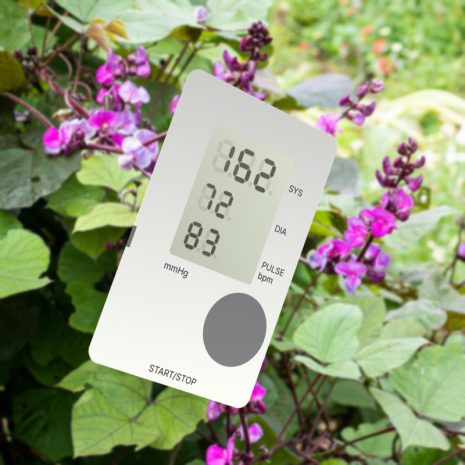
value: **72** mmHg
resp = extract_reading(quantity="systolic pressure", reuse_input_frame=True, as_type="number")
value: **162** mmHg
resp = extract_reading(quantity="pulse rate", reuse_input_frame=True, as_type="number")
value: **83** bpm
